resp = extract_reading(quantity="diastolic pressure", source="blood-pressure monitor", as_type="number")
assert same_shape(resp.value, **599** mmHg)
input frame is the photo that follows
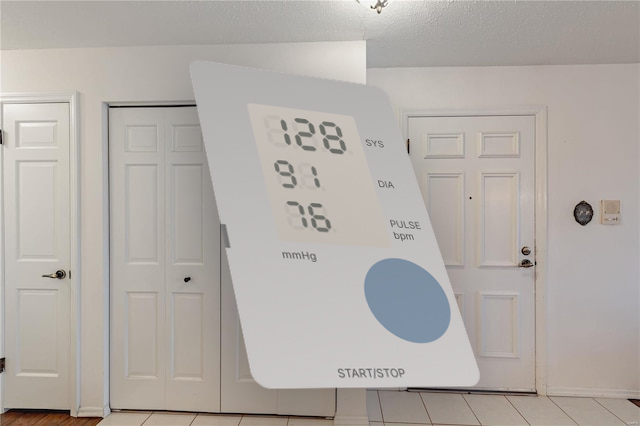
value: **91** mmHg
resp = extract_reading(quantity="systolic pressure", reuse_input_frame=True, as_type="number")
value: **128** mmHg
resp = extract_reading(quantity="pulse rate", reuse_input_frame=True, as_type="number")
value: **76** bpm
